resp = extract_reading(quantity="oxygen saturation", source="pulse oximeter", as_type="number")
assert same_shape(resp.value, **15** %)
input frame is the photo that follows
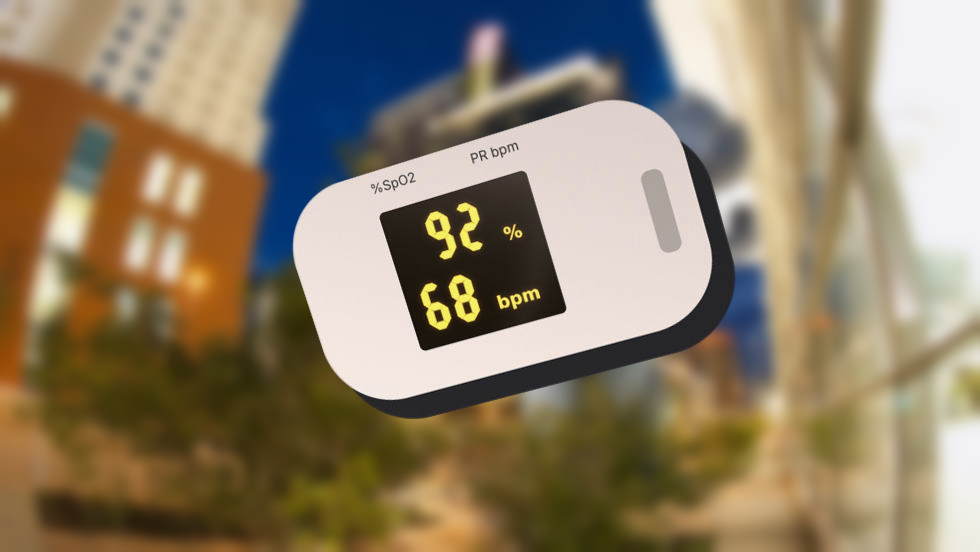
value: **92** %
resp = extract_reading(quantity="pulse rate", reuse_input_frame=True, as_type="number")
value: **68** bpm
